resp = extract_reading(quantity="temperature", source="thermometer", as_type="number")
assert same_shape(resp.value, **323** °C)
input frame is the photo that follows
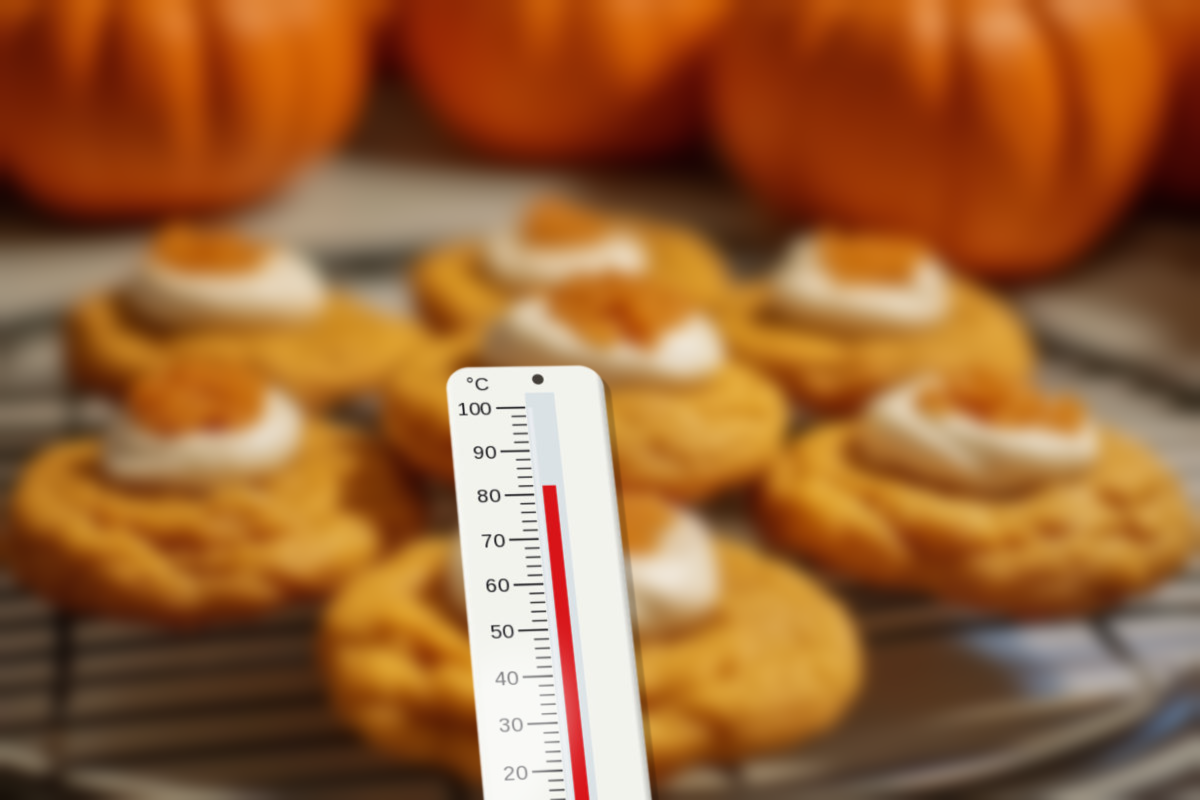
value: **82** °C
